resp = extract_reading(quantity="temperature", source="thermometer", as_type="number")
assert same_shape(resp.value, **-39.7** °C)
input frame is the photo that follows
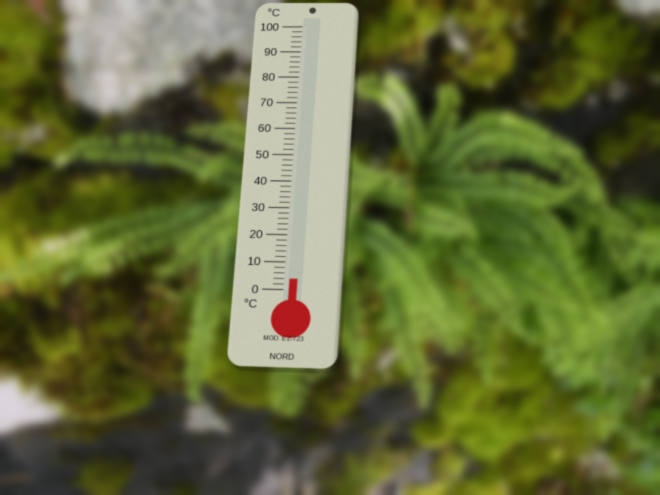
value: **4** °C
